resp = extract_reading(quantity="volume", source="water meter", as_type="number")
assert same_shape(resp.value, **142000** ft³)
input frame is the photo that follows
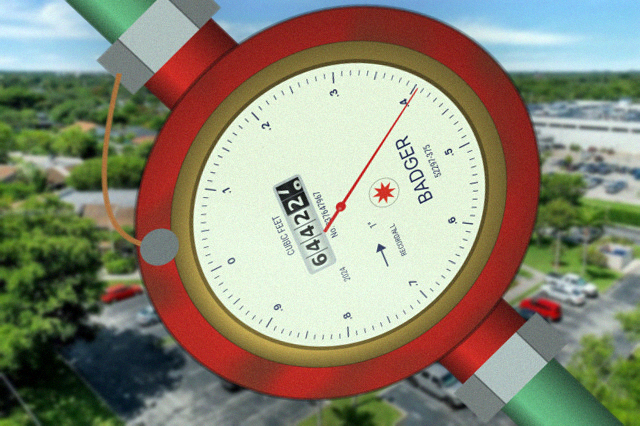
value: **644227.40** ft³
